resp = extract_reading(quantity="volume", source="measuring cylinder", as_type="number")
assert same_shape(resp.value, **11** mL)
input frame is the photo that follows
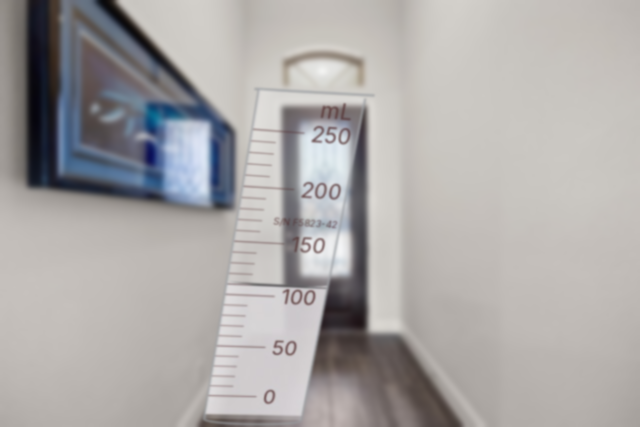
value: **110** mL
